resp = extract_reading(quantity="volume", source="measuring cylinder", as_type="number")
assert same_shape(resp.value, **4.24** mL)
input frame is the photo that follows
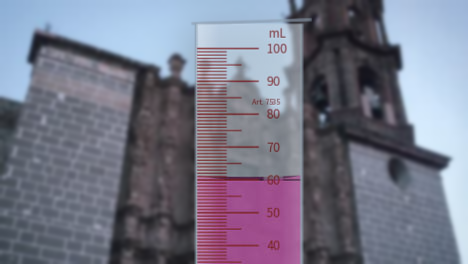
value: **60** mL
